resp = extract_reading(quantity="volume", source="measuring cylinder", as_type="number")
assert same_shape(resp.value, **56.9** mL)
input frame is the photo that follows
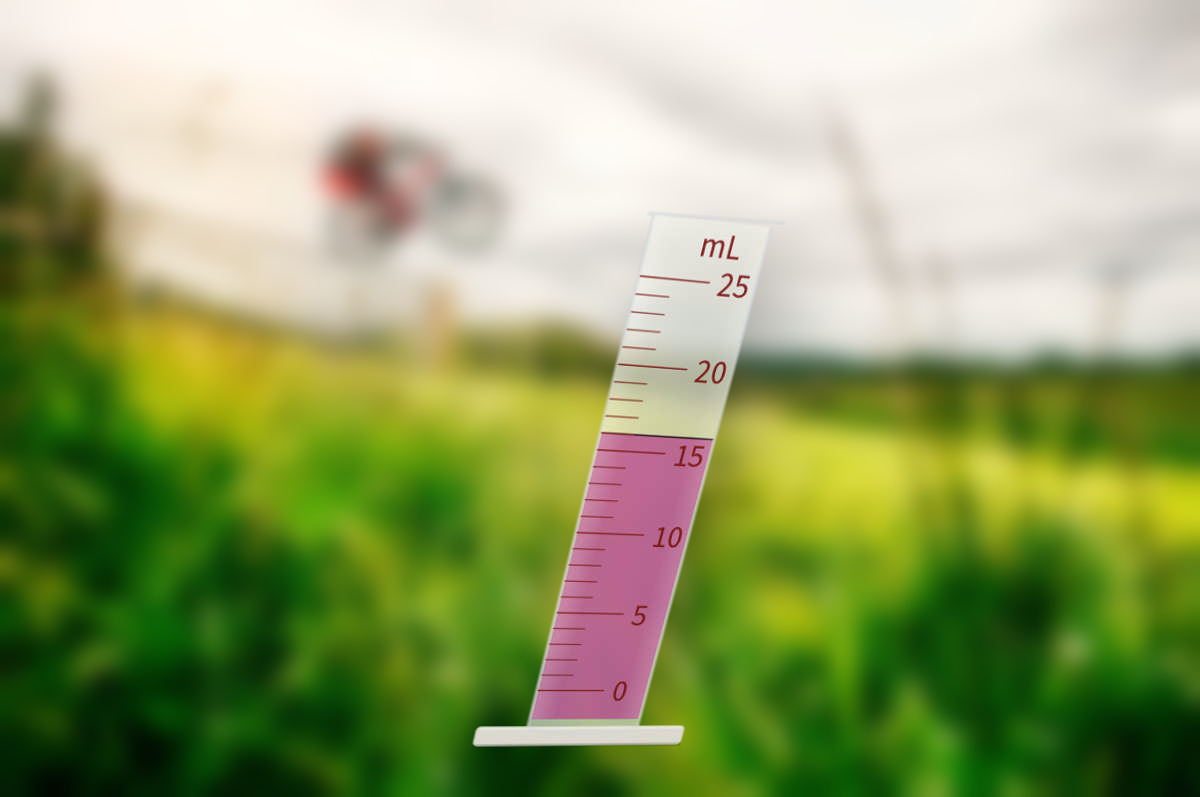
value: **16** mL
